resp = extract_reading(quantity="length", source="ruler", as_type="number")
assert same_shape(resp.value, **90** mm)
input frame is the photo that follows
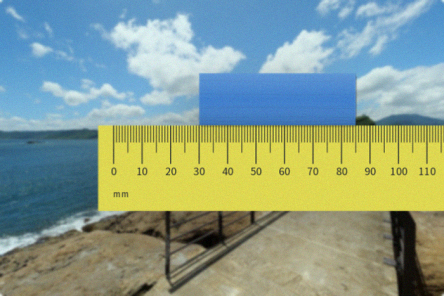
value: **55** mm
